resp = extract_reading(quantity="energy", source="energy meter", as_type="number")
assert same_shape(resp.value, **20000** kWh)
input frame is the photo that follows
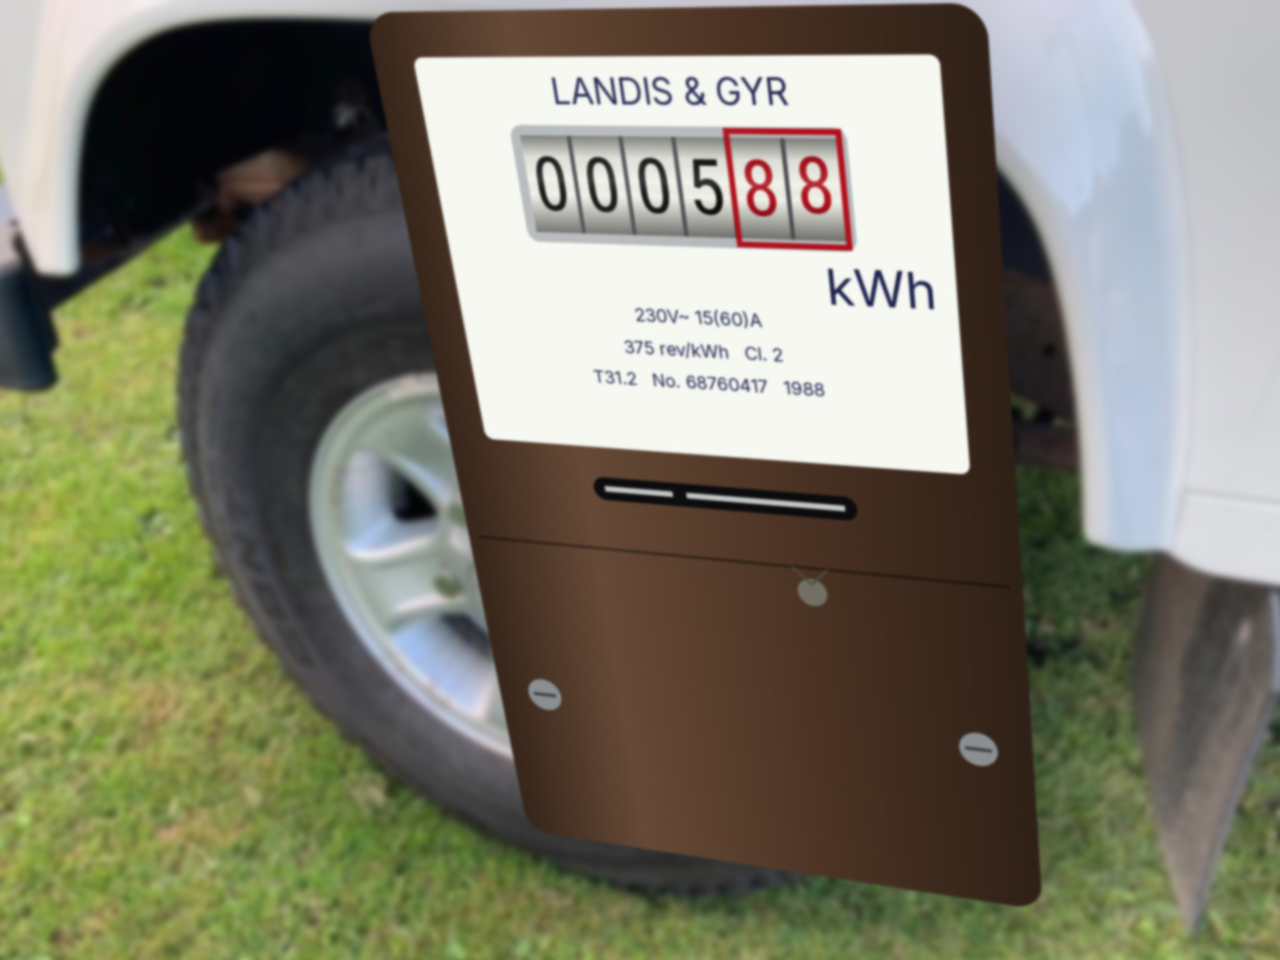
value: **5.88** kWh
